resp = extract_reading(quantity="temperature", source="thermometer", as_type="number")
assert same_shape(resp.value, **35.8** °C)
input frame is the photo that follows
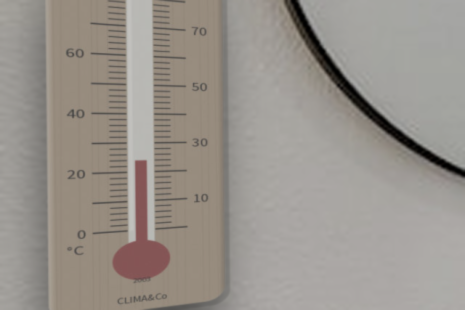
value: **24** °C
